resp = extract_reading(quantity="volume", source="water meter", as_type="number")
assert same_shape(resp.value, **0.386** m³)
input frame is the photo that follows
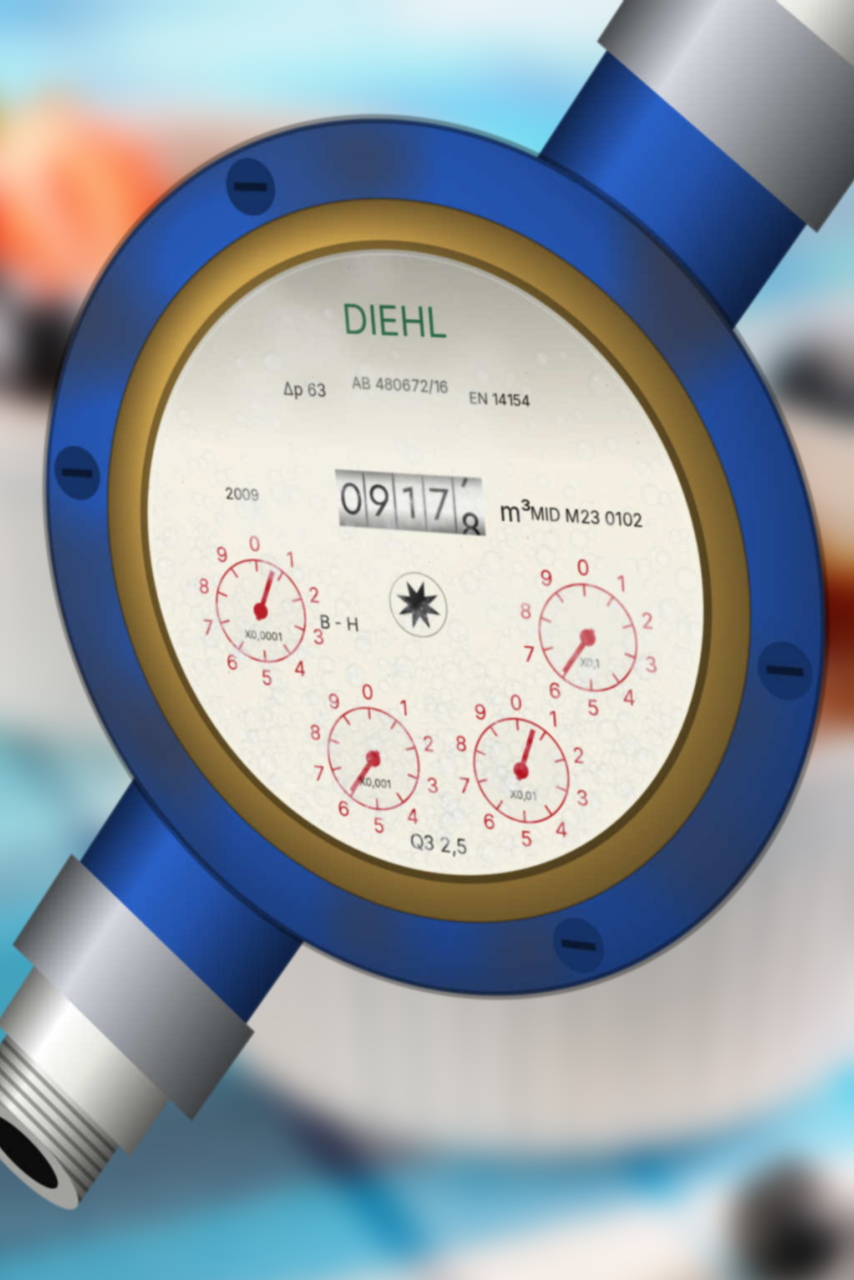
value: **9177.6060** m³
